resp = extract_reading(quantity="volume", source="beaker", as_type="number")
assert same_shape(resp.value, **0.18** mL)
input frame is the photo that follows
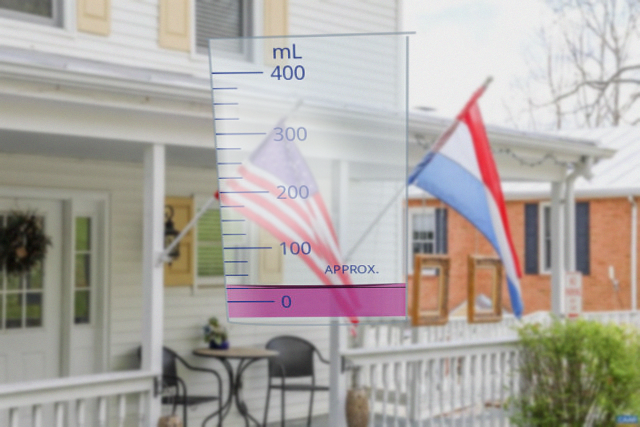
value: **25** mL
